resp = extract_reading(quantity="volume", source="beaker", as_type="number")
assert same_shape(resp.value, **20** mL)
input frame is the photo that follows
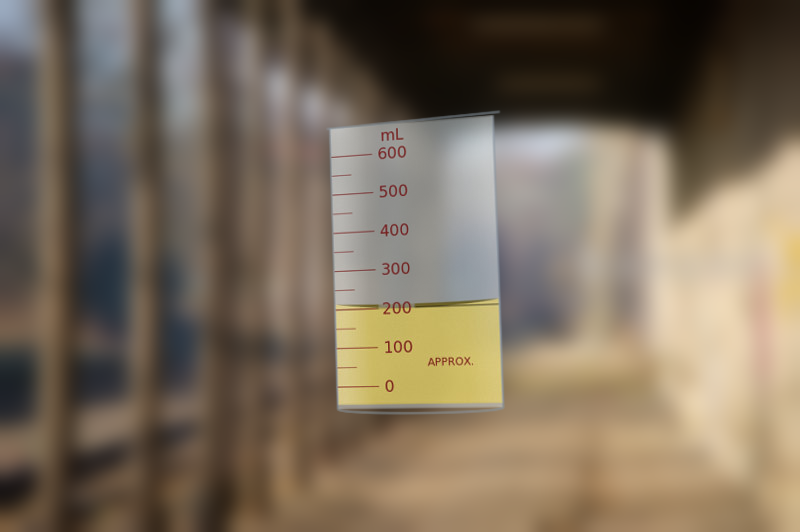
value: **200** mL
